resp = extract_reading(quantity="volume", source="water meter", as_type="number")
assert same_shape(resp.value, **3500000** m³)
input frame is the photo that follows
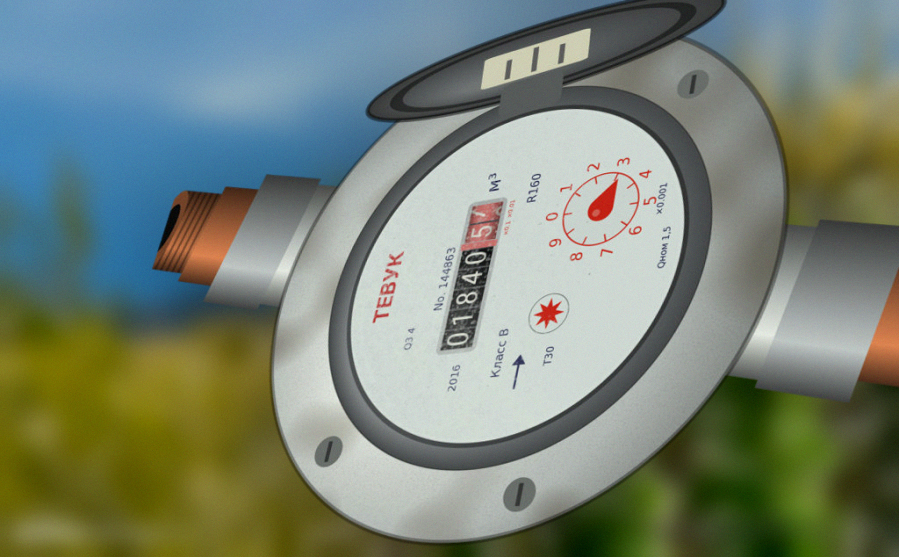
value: **1840.573** m³
